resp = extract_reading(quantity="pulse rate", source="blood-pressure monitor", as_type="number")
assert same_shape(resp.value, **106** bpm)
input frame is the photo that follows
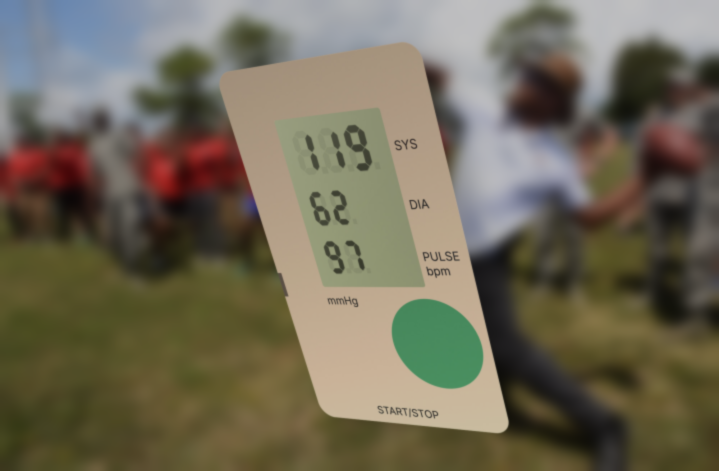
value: **97** bpm
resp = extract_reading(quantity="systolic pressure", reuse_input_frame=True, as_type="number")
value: **119** mmHg
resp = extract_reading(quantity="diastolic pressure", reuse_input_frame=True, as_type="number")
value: **62** mmHg
